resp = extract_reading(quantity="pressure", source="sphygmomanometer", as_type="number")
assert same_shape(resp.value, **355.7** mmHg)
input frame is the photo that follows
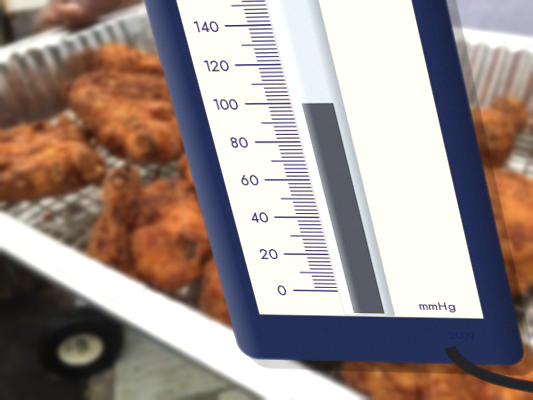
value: **100** mmHg
